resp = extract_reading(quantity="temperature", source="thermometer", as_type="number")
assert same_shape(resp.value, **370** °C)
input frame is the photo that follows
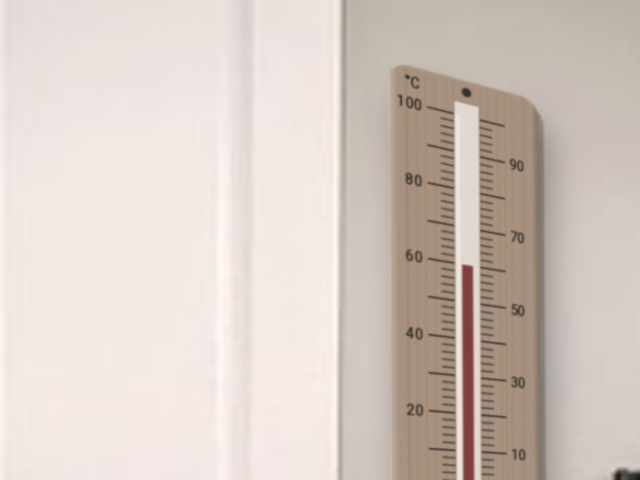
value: **60** °C
